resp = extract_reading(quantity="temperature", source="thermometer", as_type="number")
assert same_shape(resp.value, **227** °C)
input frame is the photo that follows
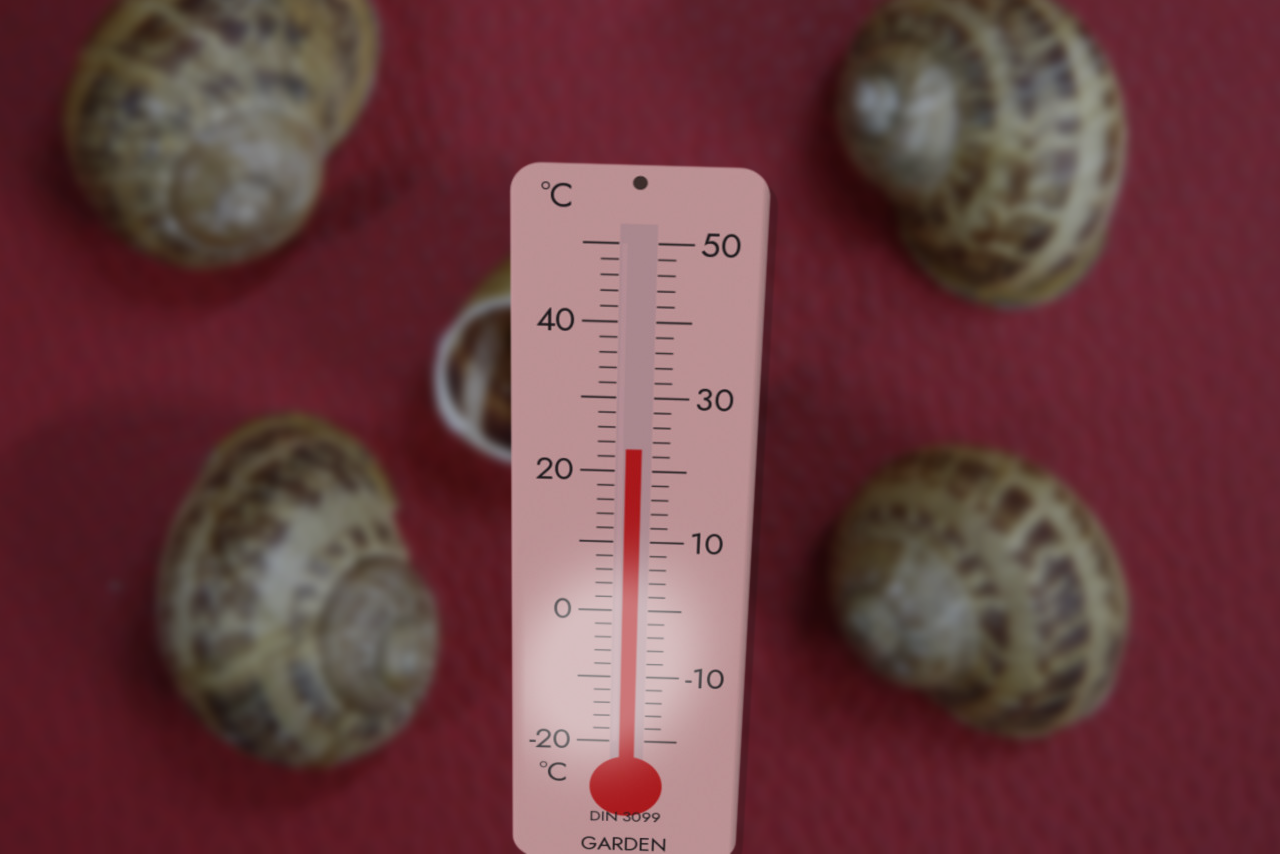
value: **23** °C
